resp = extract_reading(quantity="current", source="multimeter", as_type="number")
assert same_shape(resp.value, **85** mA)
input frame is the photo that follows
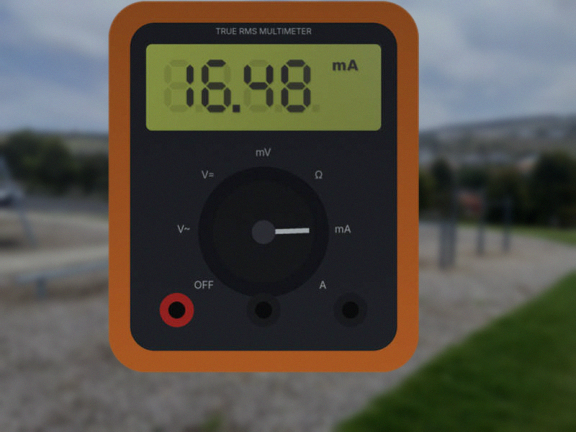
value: **16.48** mA
